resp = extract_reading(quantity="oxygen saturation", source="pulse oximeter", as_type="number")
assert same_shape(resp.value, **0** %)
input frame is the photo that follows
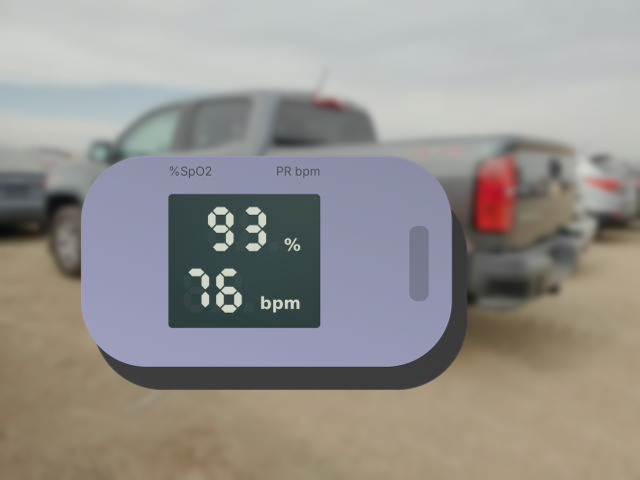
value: **93** %
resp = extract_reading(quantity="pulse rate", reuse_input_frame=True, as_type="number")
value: **76** bpm
